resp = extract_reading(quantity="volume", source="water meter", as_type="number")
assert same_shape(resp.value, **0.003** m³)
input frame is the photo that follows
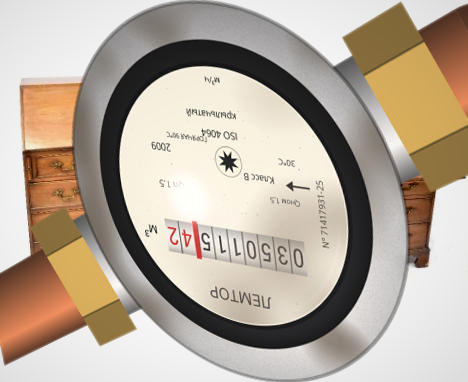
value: **350115.42** m³
